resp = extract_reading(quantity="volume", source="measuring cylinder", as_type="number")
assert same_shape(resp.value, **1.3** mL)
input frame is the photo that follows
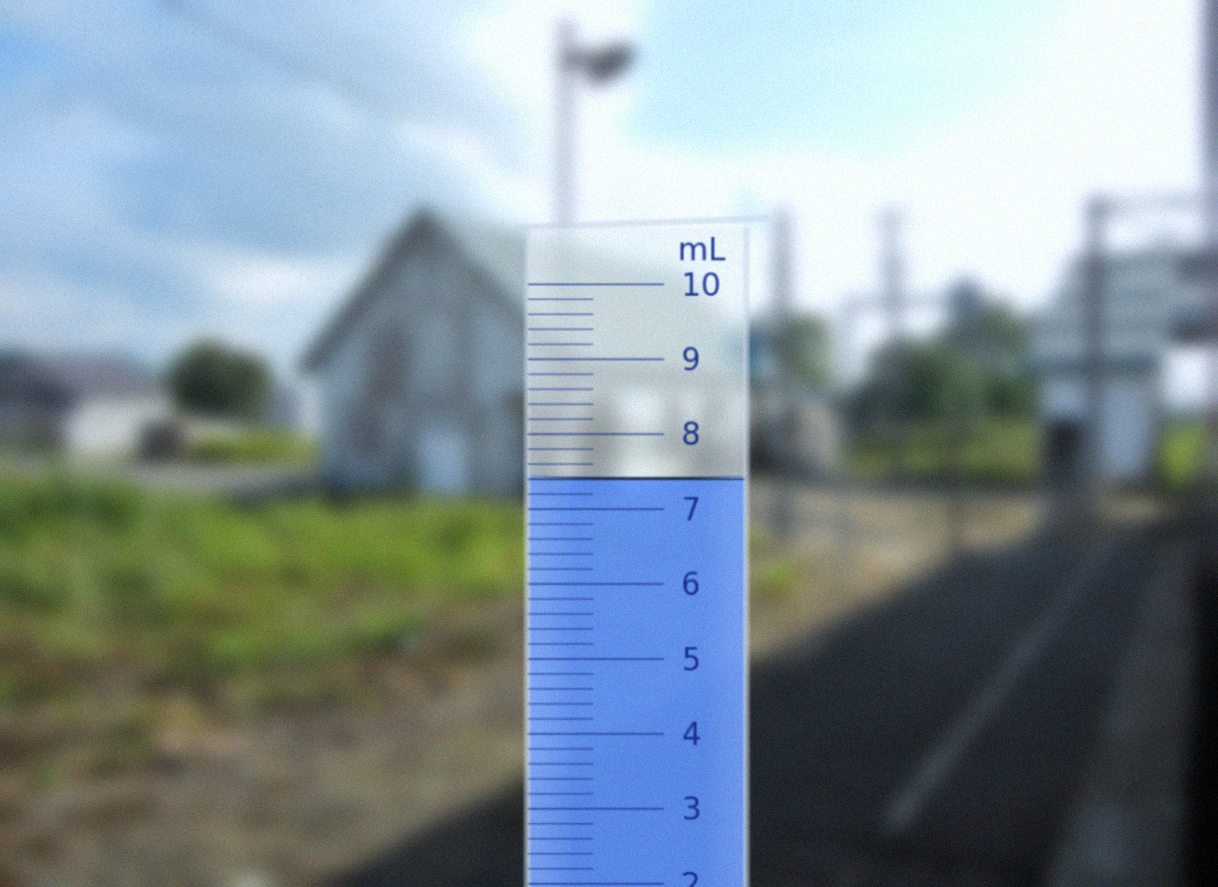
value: **7.4** mL
